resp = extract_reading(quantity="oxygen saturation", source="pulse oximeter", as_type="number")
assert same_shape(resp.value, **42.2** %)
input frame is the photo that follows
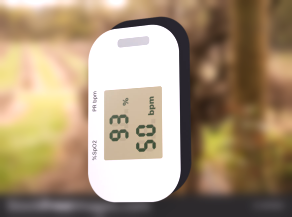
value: **93** %
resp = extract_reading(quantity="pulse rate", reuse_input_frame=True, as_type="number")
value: **50** bpm
